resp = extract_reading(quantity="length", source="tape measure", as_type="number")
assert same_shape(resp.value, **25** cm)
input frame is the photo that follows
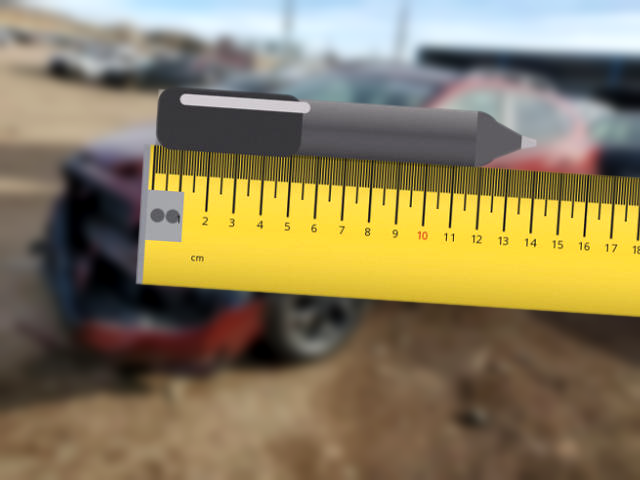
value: **14** cm
